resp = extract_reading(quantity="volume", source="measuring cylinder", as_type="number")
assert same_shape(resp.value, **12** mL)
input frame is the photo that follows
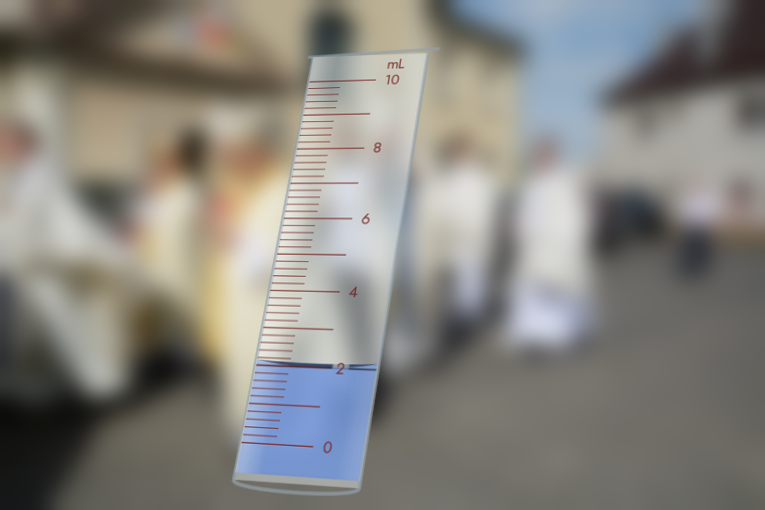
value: **2** mL
